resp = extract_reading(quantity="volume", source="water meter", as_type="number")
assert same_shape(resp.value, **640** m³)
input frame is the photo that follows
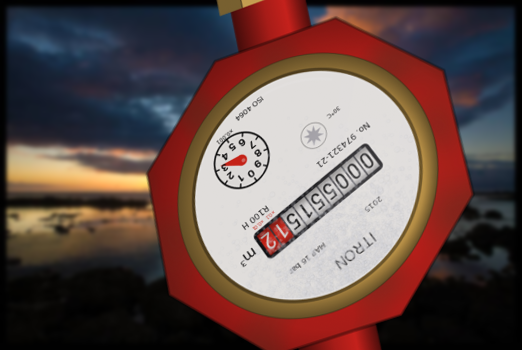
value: **5515.123** m³
